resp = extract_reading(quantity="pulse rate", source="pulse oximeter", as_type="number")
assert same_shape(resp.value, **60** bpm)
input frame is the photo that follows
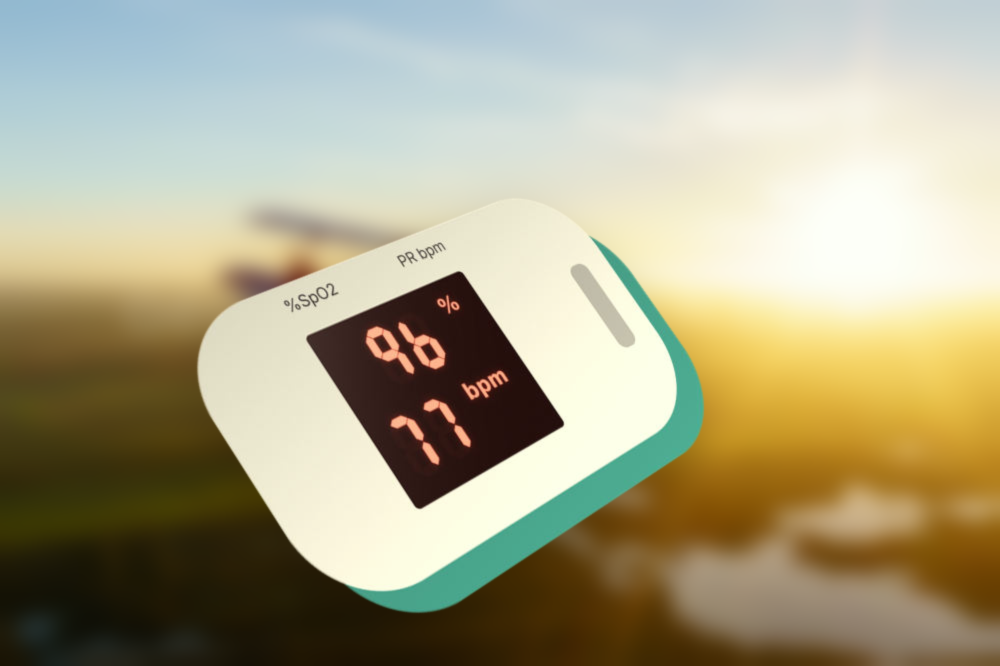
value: **77** bpm
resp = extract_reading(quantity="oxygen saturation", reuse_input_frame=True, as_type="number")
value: **96** %
